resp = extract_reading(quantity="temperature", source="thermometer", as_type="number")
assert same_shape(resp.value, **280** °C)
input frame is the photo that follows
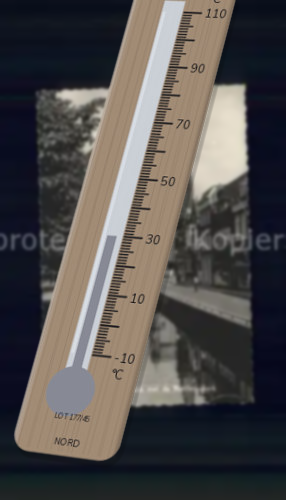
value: **30** °C
